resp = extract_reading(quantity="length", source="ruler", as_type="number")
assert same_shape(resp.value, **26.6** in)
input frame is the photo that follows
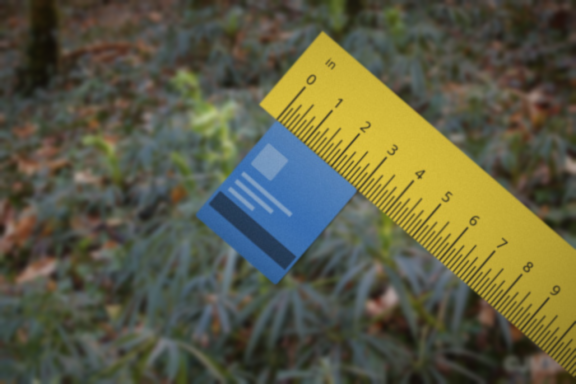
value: **3** in
